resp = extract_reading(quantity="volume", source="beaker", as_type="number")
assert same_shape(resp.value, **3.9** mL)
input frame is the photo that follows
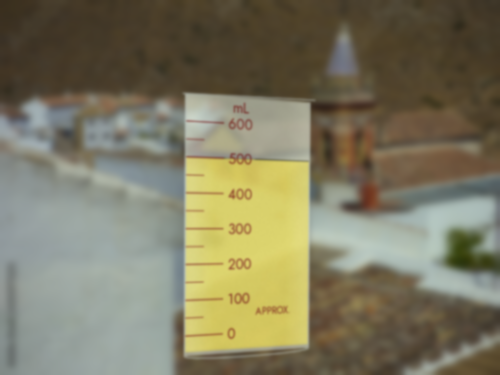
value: **500** mL
